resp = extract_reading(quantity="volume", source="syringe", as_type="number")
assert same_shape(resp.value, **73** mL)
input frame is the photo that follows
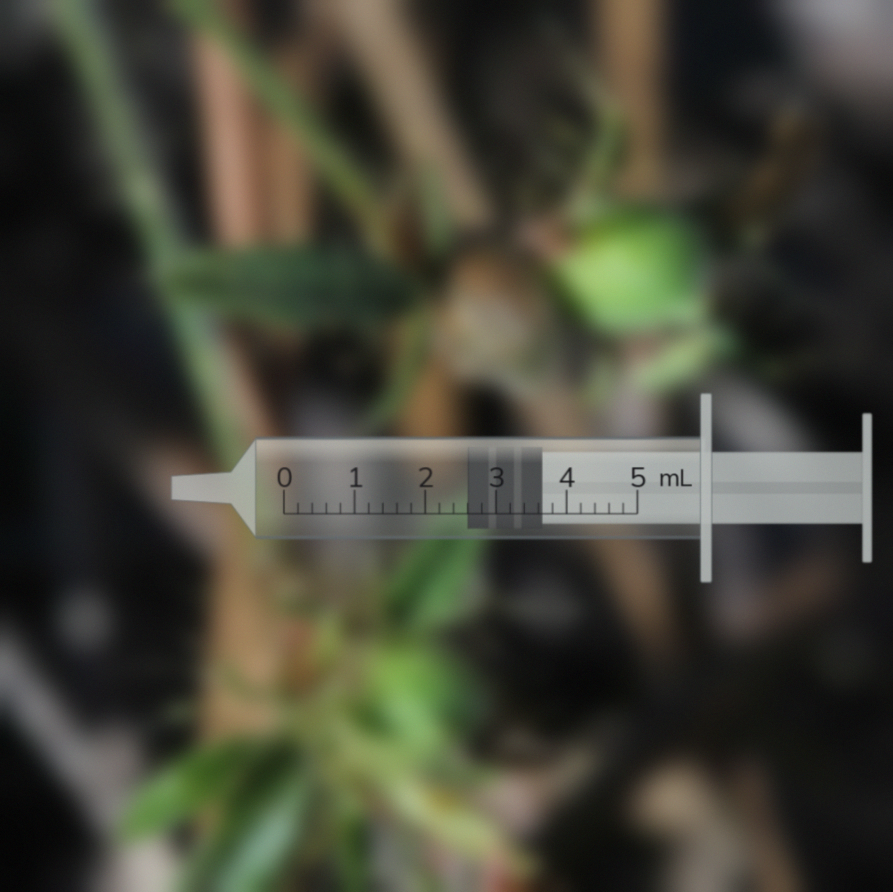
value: **2.6** mL
